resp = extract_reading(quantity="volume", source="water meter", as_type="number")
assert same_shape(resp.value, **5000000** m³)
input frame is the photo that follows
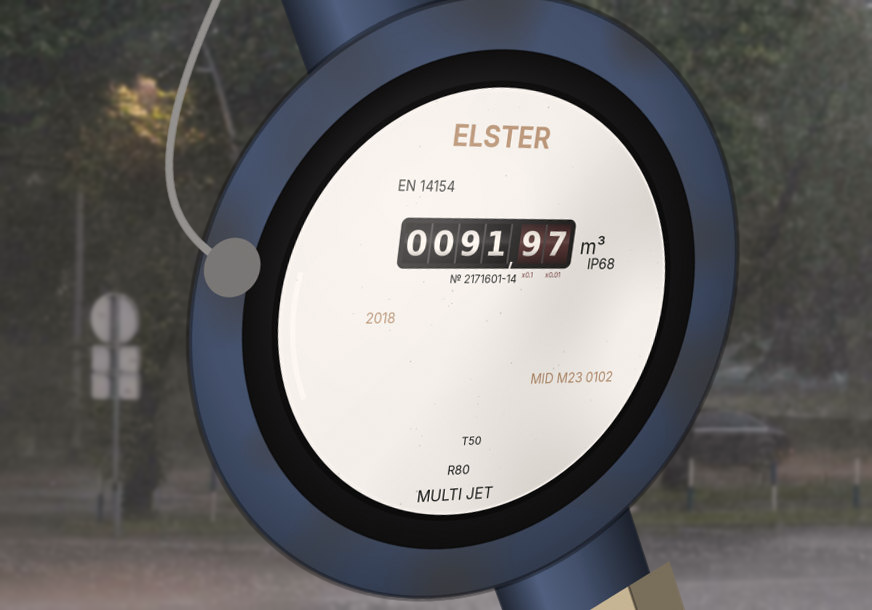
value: **91.97** m³
